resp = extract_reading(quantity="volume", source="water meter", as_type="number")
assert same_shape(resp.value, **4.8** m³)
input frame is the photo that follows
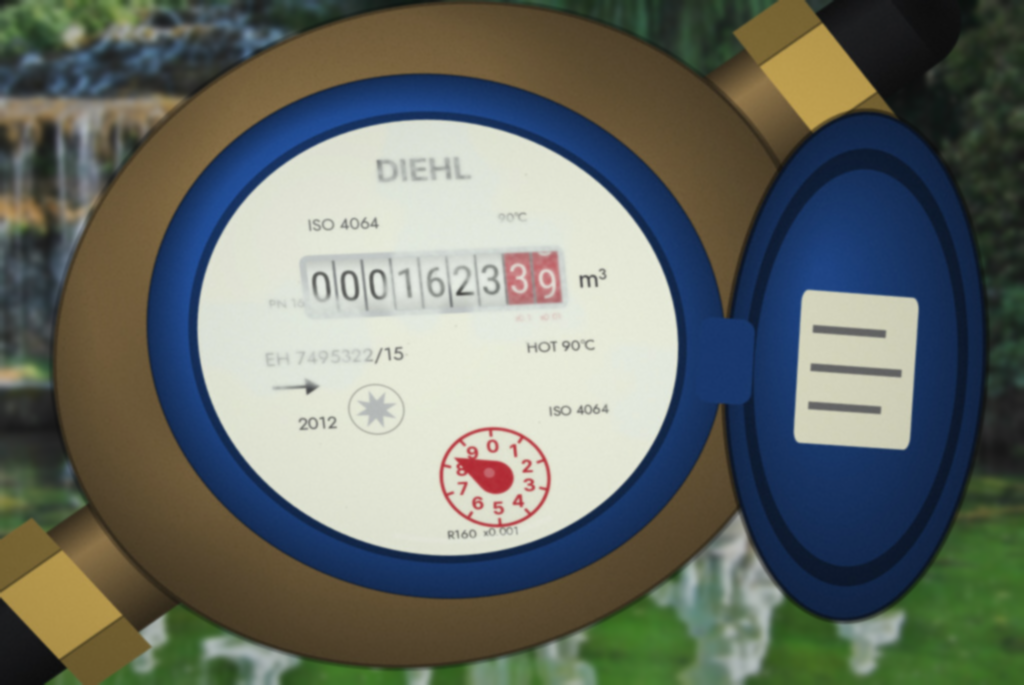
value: **1623.388** m³
